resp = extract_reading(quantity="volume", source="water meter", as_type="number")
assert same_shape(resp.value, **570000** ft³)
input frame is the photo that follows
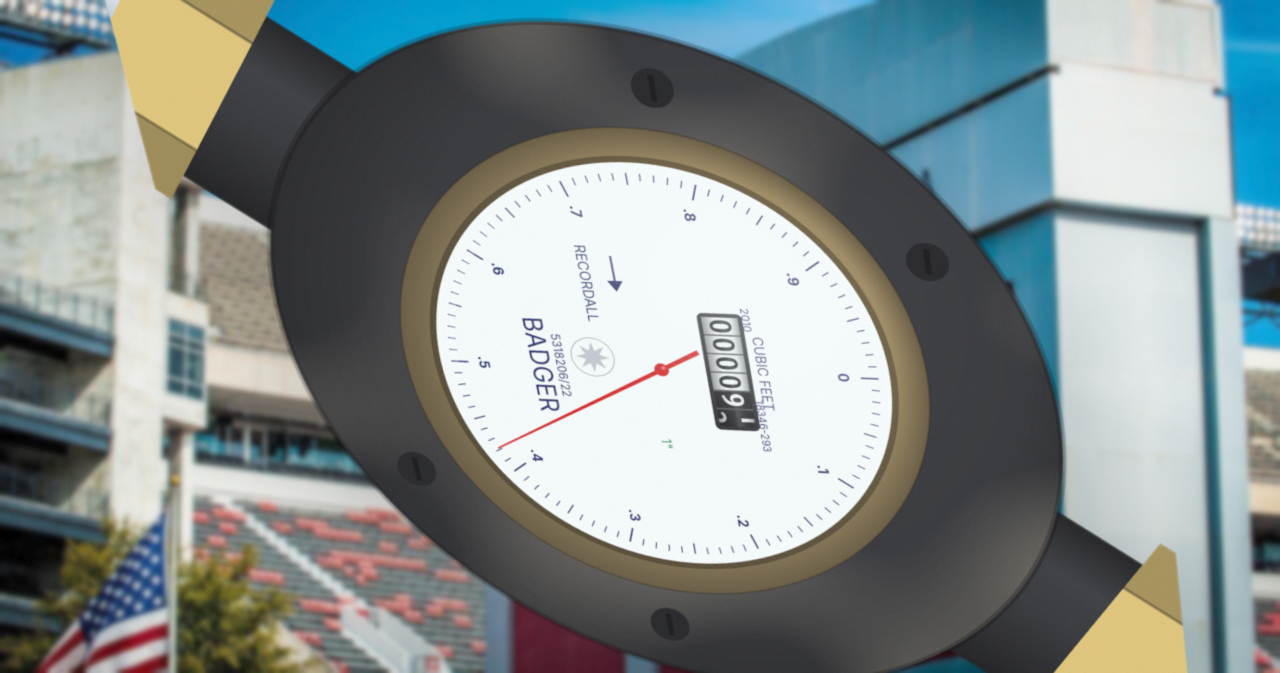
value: **91.42** ft³
